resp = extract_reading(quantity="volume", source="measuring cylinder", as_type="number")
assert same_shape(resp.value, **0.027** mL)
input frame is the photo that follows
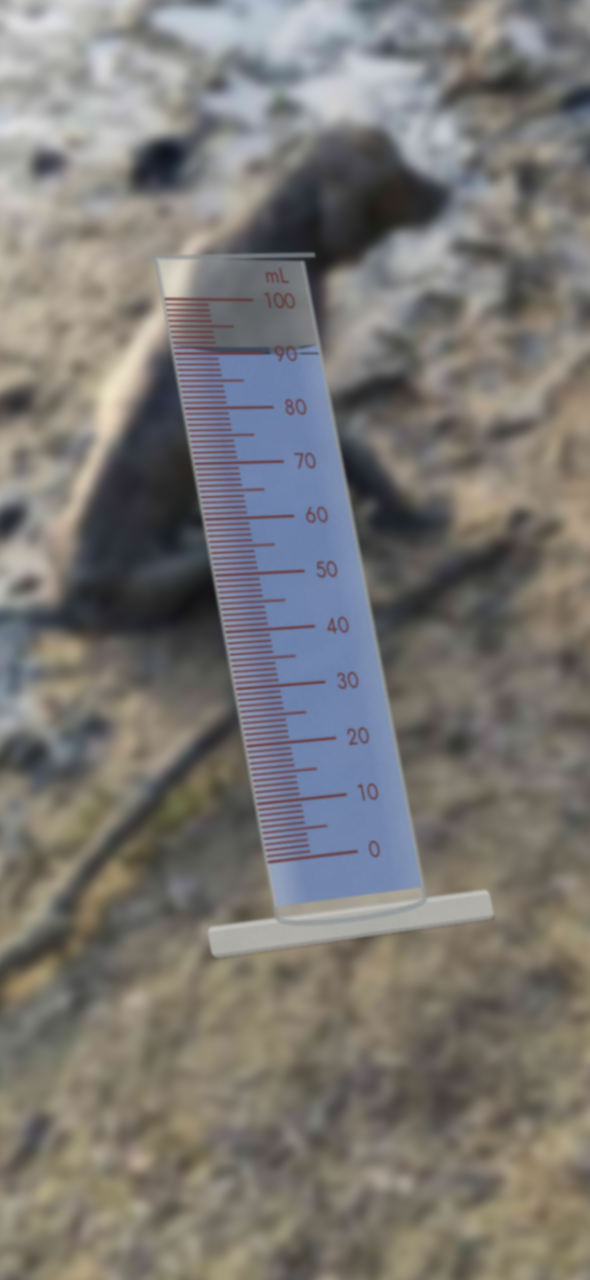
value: **90** mL
